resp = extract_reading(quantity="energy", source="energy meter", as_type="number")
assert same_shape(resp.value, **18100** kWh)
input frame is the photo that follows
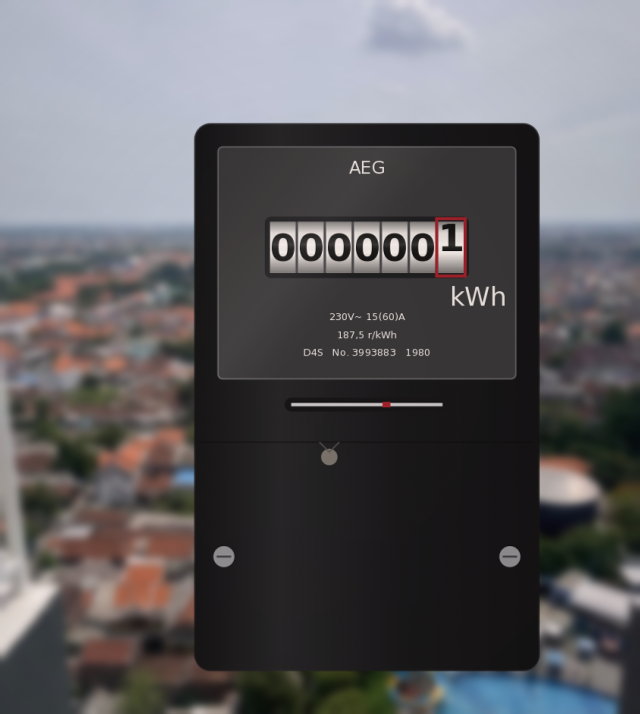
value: **0.1** kWh
